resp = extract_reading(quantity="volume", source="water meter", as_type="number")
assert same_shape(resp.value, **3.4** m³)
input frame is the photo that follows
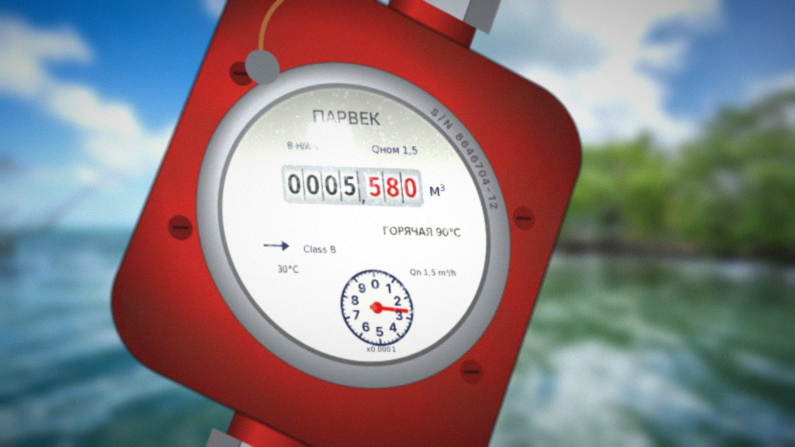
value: **5.5802** m³
